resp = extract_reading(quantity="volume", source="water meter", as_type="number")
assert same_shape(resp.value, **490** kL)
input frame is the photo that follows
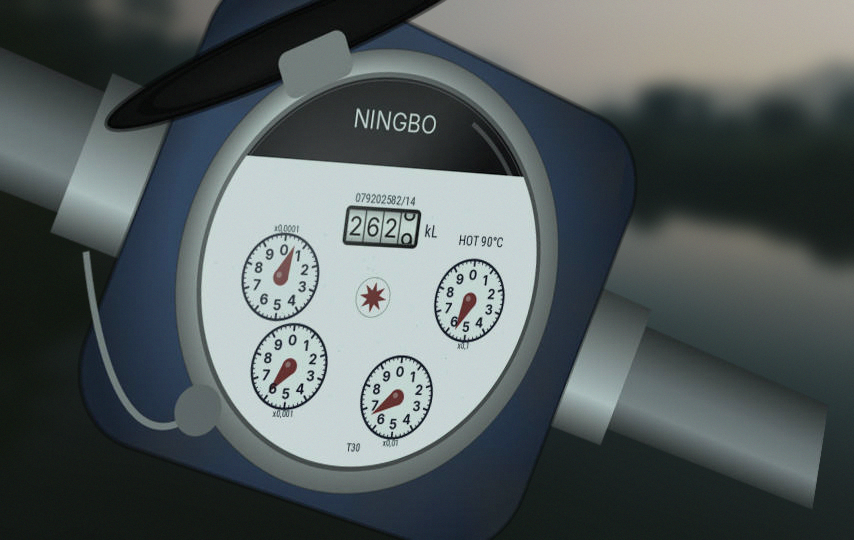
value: **2628.5660** kL
